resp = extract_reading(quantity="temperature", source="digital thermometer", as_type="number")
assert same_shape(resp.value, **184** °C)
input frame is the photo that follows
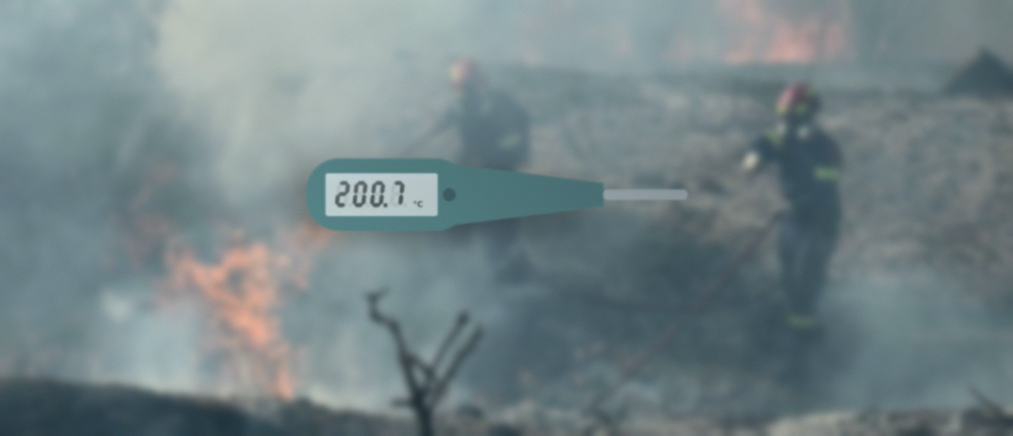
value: **200.7** °C
